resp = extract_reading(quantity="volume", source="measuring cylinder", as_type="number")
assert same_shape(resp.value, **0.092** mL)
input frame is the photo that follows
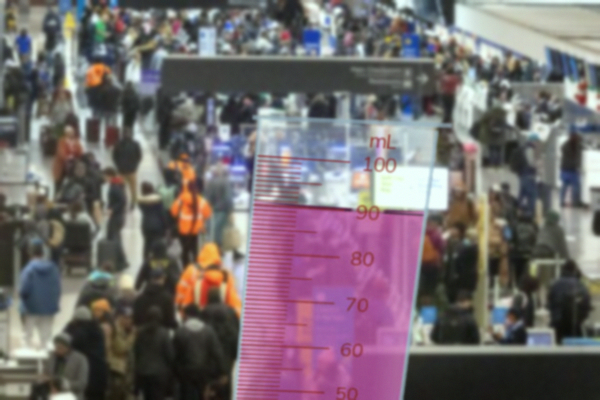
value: **90** mL
